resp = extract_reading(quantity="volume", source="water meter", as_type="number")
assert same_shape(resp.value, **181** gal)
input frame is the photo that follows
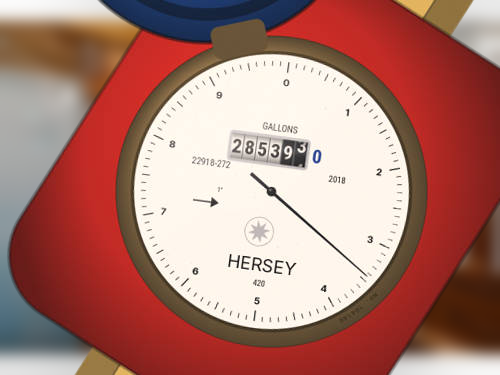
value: **2853933.4** gal
